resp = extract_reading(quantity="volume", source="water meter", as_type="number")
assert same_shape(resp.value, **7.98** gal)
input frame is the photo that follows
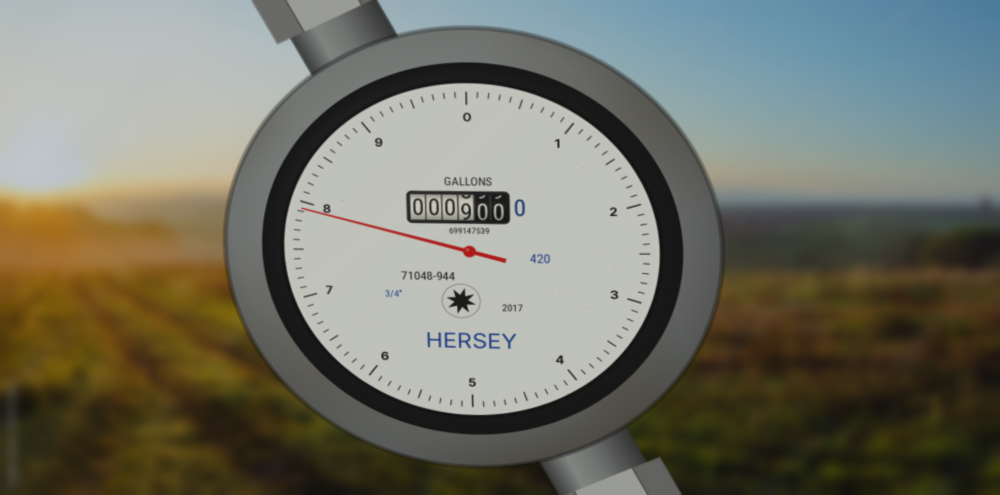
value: **8997.9** gal
